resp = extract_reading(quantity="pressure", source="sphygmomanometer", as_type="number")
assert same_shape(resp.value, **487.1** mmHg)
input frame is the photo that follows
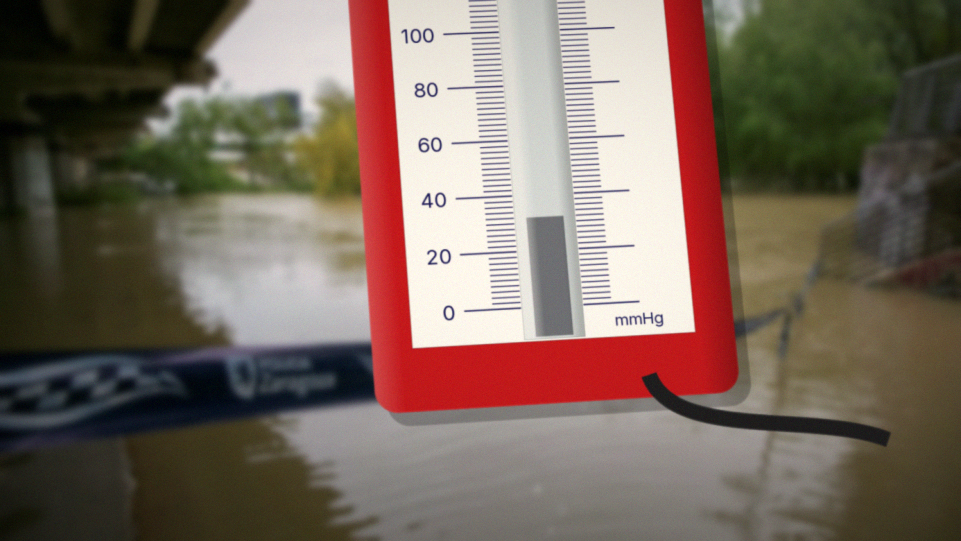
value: **32** mmHg
